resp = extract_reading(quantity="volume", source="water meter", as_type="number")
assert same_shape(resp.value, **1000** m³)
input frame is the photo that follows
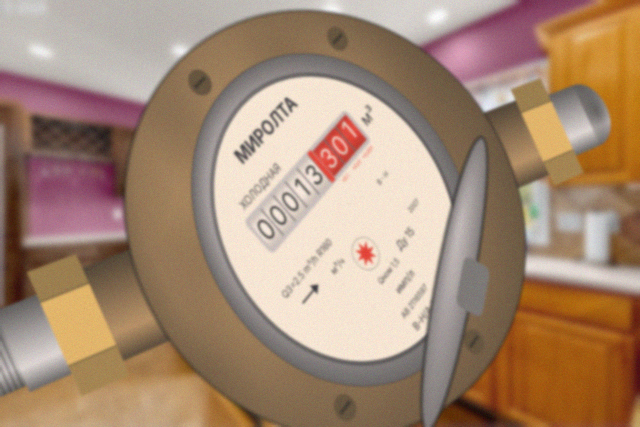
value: **13.301** m³
